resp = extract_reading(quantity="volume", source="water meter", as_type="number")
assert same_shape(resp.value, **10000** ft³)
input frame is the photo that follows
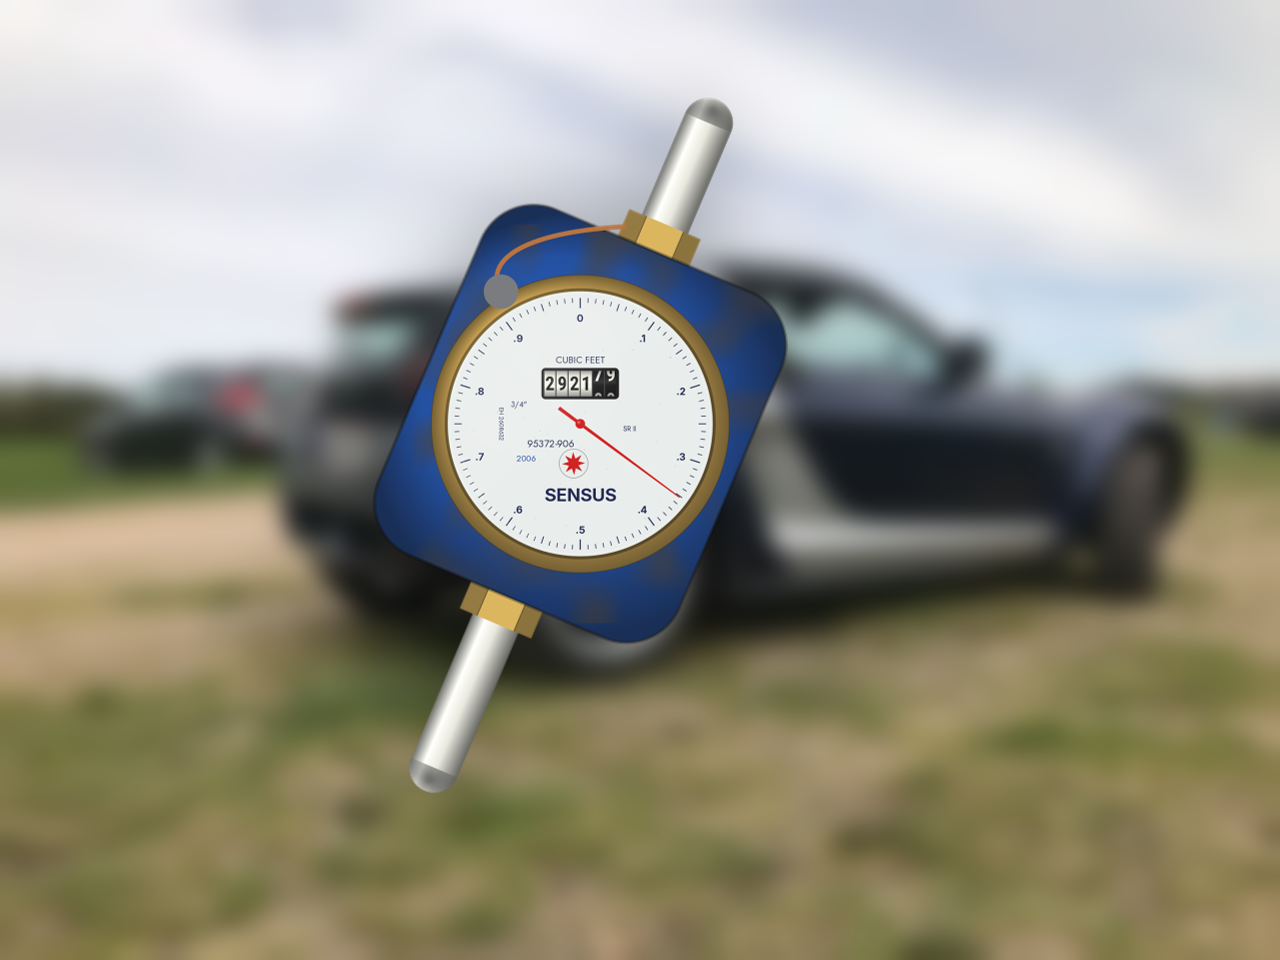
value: **292179.35** ft³
